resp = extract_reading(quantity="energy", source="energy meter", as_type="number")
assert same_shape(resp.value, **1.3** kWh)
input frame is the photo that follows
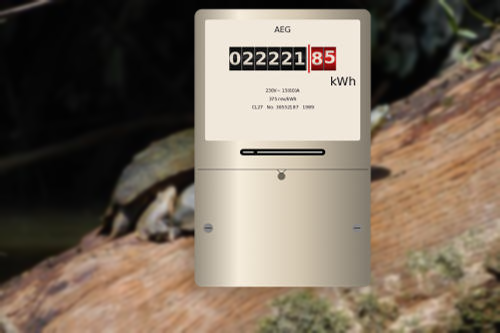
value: **22221.85** kWh
